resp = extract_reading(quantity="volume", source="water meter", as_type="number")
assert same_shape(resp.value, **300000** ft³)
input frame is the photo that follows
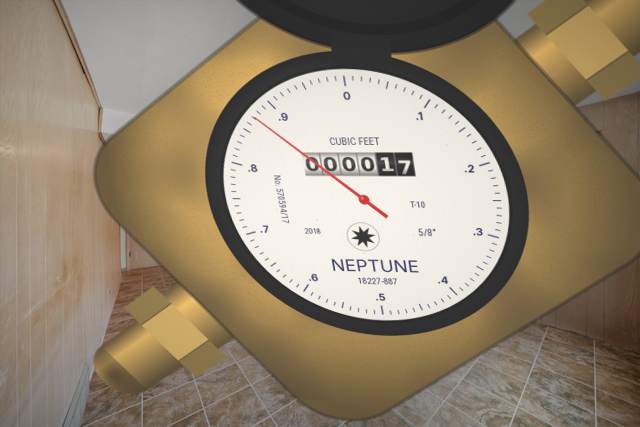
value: **16.87** ft³
